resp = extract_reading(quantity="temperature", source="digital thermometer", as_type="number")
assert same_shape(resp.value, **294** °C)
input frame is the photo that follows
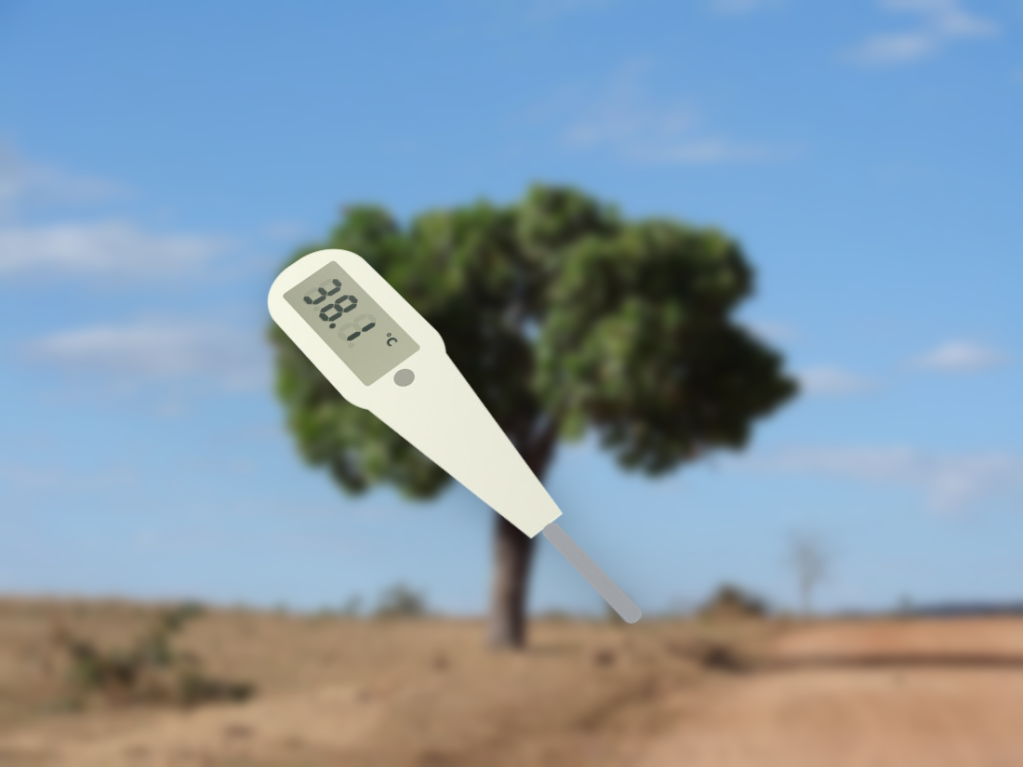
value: **38.1** °C
